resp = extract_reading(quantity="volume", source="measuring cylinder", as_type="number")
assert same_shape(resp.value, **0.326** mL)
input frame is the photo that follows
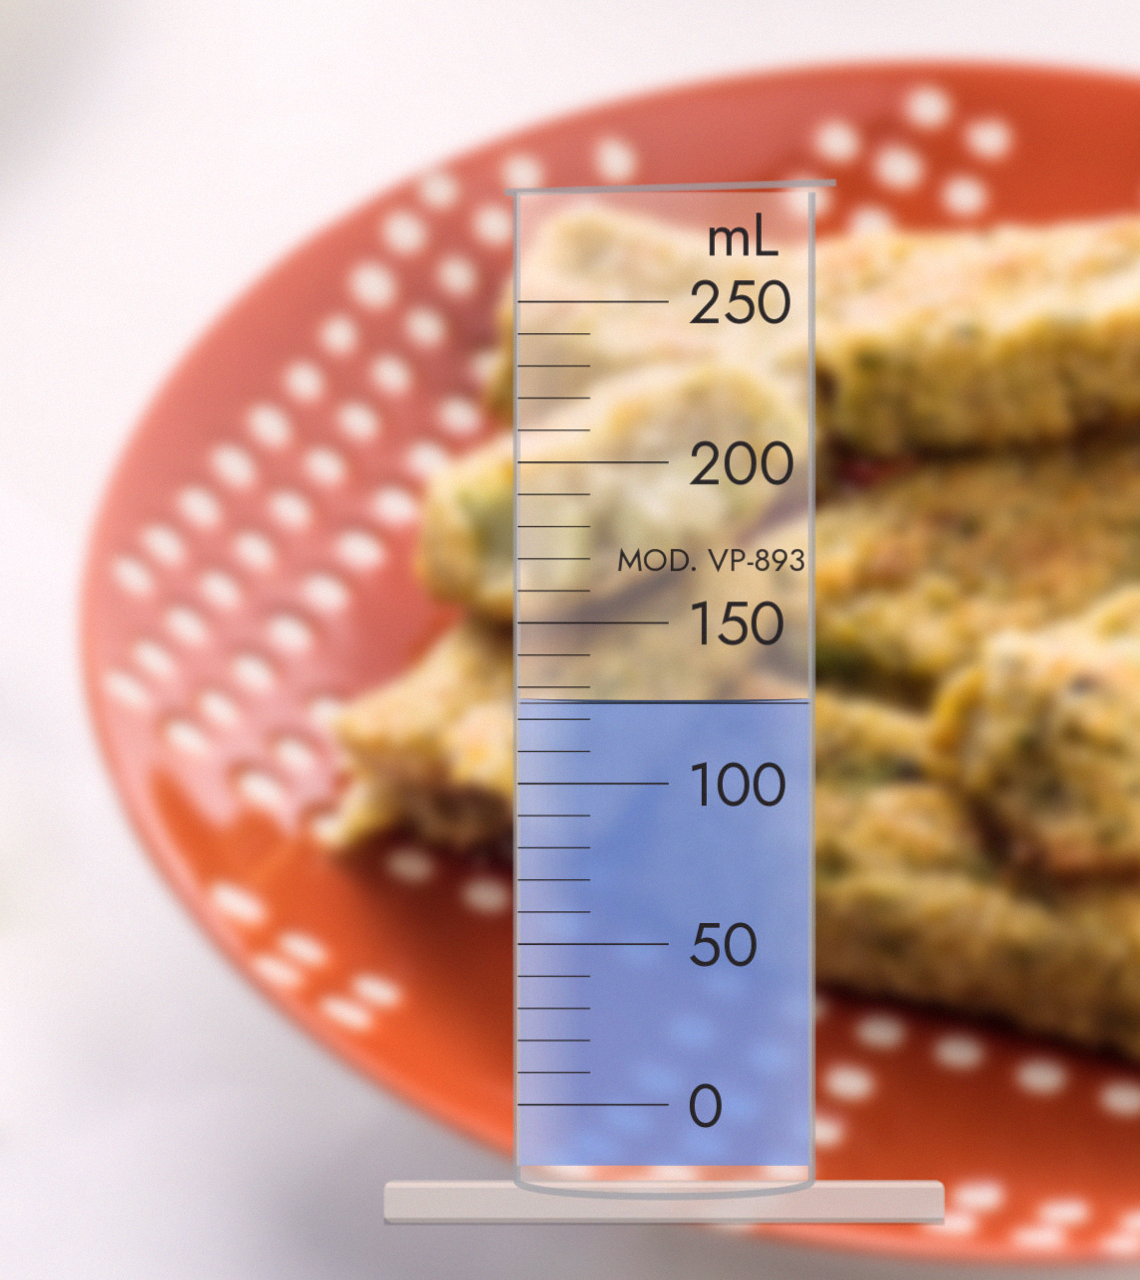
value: **125** mL
